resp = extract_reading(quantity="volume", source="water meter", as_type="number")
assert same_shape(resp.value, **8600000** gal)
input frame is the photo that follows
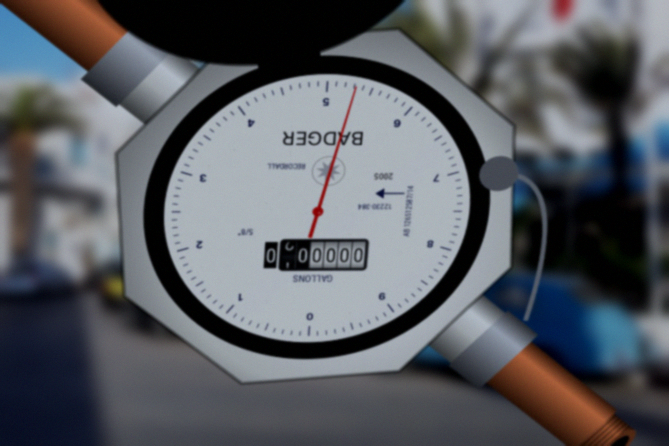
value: **15.3** gal
